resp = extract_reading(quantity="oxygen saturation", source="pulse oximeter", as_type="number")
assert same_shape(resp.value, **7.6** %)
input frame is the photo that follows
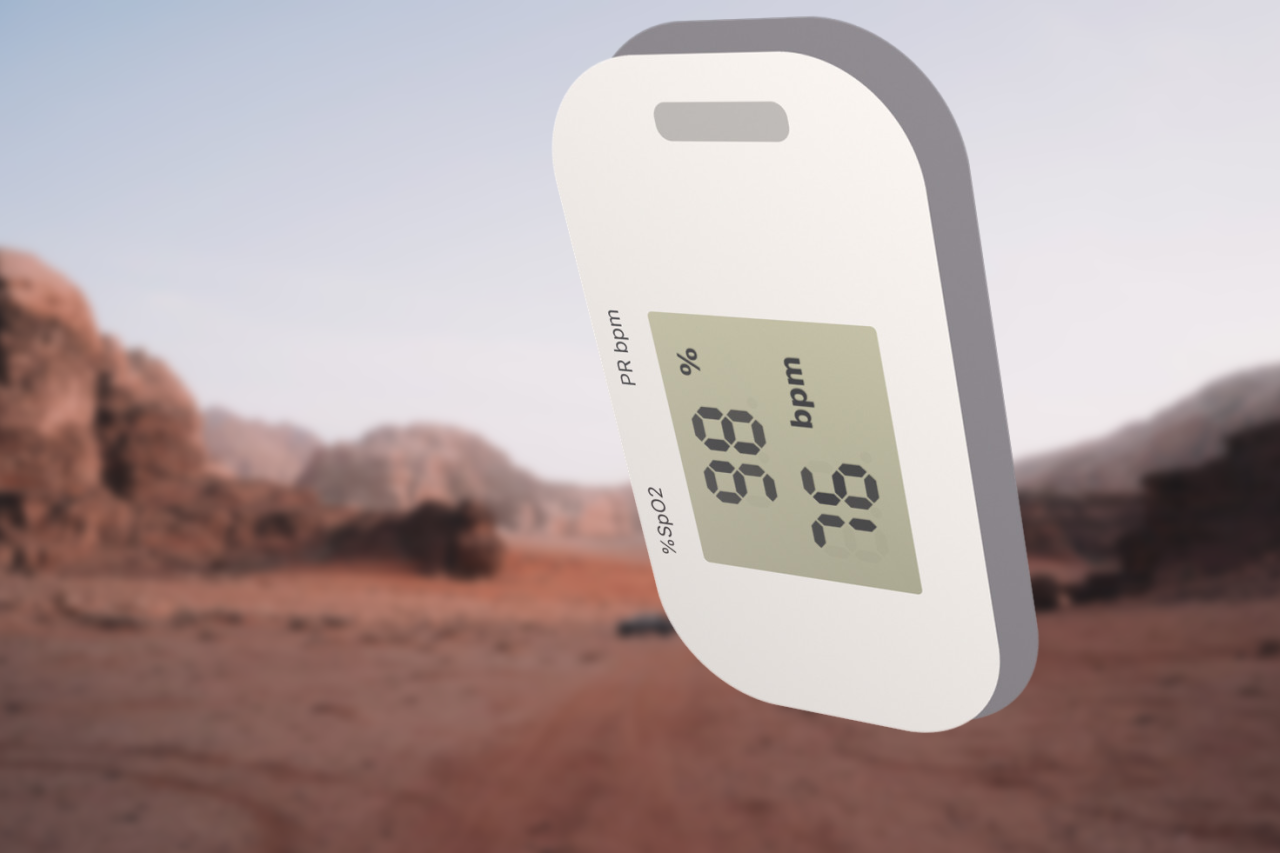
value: **98** %
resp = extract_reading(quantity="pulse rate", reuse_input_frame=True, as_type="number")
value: **76** bpm
